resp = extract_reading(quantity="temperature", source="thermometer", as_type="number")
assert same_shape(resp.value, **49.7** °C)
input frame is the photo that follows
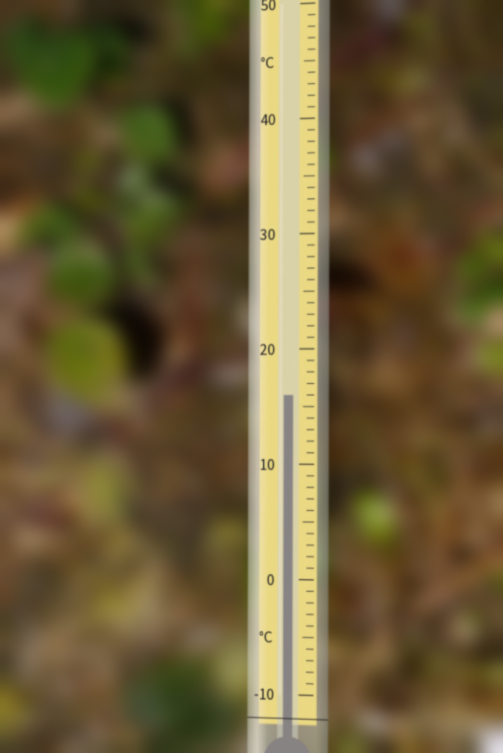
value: **16** °C
